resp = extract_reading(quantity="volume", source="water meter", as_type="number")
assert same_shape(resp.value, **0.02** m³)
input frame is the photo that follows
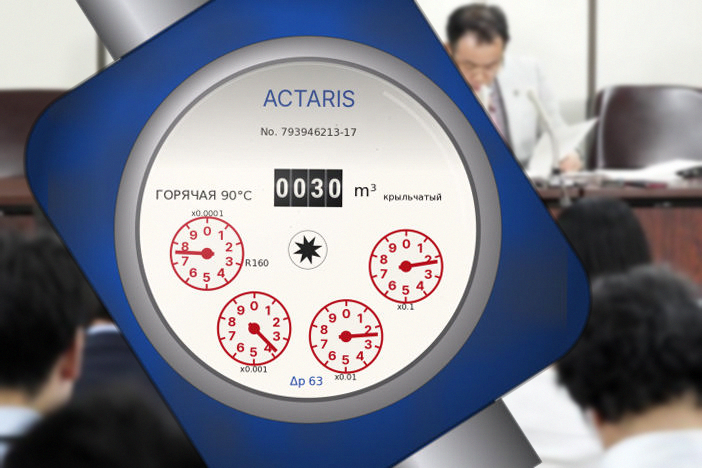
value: **30.2237** m³
